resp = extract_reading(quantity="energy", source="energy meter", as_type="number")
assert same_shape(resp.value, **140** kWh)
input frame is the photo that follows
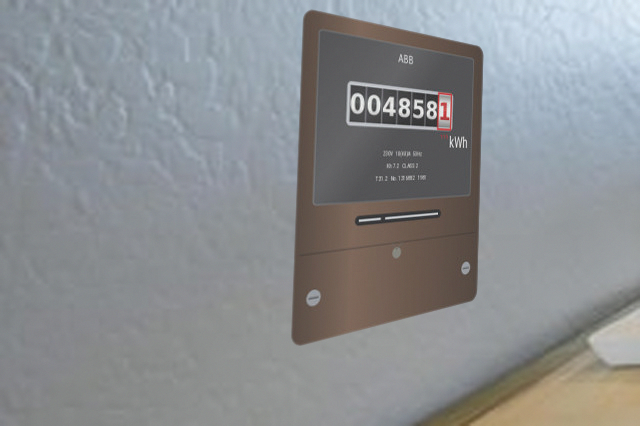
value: **4858.1** kWh
